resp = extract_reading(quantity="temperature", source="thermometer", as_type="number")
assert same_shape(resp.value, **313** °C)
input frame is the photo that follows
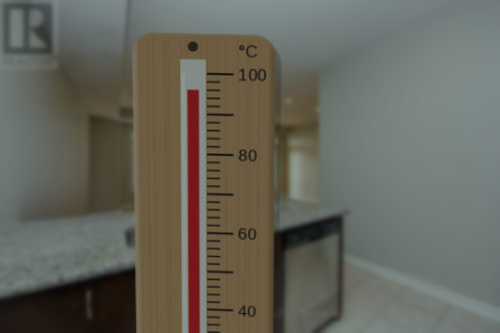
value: **96** °C
